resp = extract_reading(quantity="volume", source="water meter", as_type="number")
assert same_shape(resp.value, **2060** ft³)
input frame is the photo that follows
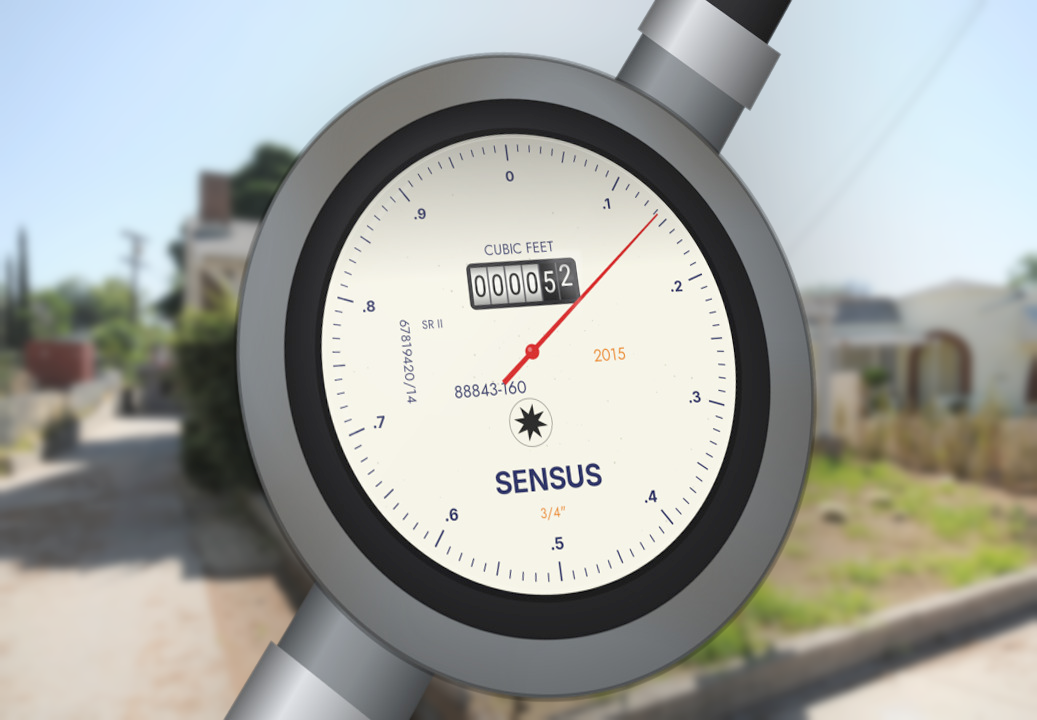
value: **52.14** ft³
